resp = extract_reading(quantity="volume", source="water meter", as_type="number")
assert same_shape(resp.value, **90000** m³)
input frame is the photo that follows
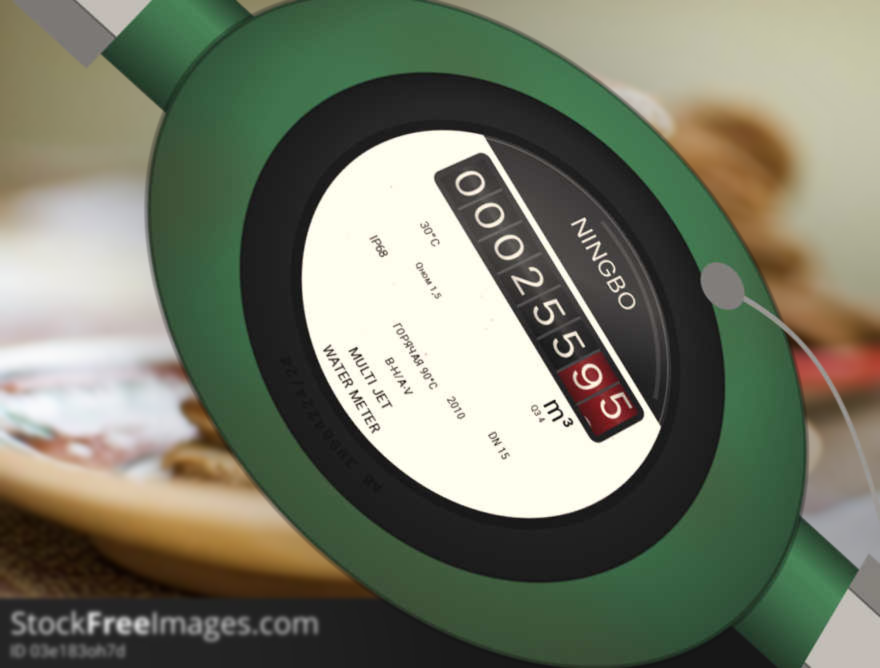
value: **255.95** m³
